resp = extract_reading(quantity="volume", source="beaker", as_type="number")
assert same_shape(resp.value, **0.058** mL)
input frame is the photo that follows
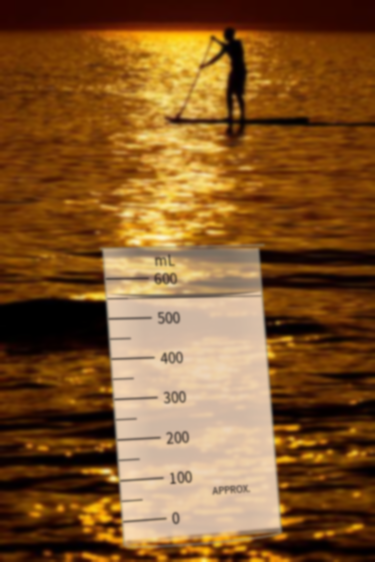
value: **550** mL
